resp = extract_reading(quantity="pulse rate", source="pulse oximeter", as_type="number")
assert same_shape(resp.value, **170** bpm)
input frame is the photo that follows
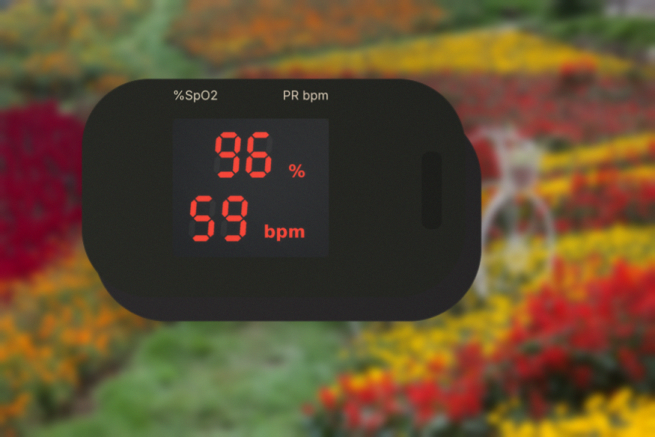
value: **59** bpm
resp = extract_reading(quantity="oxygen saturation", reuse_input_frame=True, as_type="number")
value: **96** %
